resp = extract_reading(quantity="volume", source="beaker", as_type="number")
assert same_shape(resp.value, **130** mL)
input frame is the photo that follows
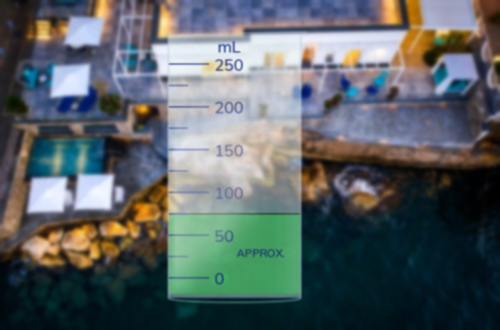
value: **75** mL
